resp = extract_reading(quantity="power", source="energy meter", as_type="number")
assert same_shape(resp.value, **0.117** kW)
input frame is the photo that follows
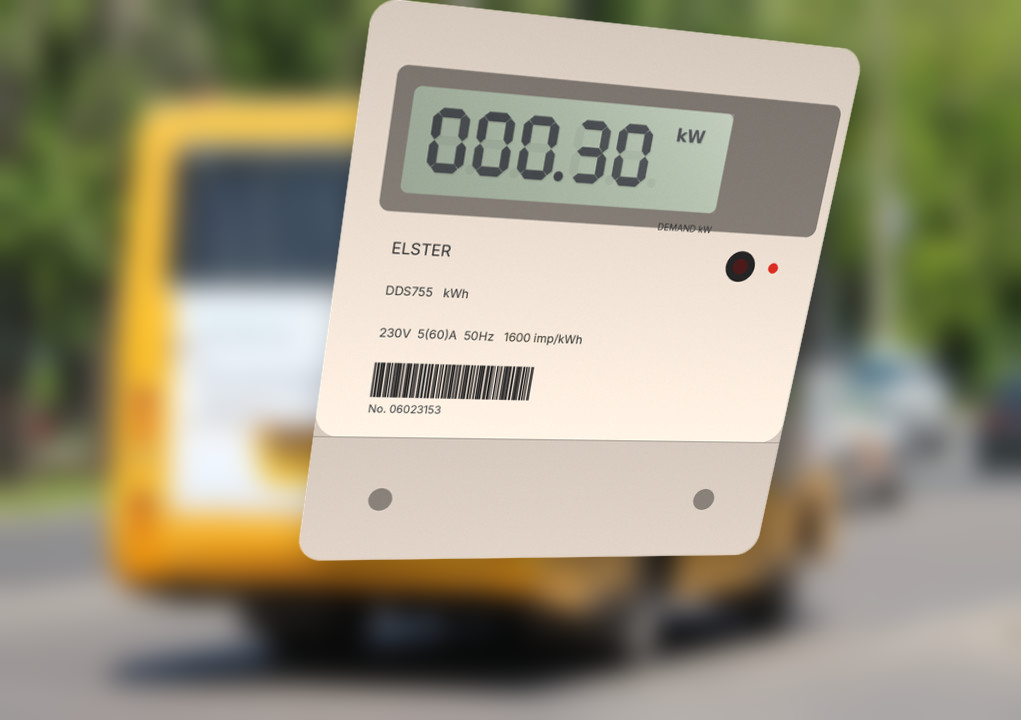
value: **0.30** kW
